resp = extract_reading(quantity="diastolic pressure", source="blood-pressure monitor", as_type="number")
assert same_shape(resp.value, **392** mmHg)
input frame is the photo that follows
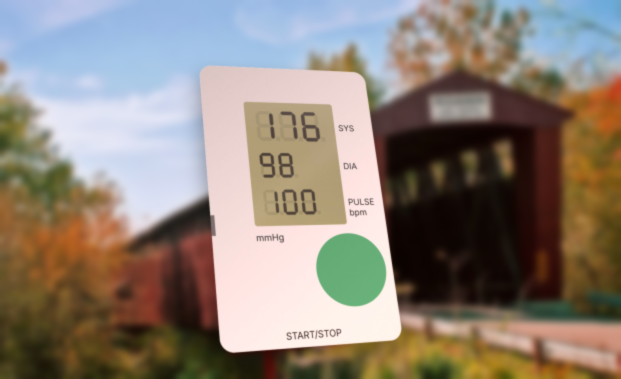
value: **98** mmHg
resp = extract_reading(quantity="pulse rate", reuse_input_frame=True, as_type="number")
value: **100** bpm
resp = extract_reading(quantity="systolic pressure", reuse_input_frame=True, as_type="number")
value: **176** mmHg
